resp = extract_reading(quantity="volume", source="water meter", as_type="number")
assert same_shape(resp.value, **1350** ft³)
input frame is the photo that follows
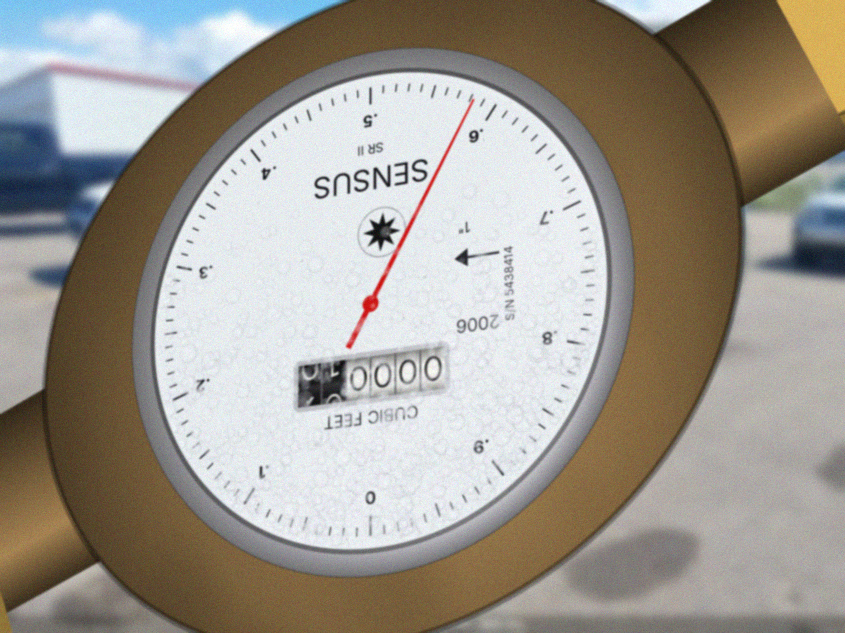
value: **9.58** ft³
